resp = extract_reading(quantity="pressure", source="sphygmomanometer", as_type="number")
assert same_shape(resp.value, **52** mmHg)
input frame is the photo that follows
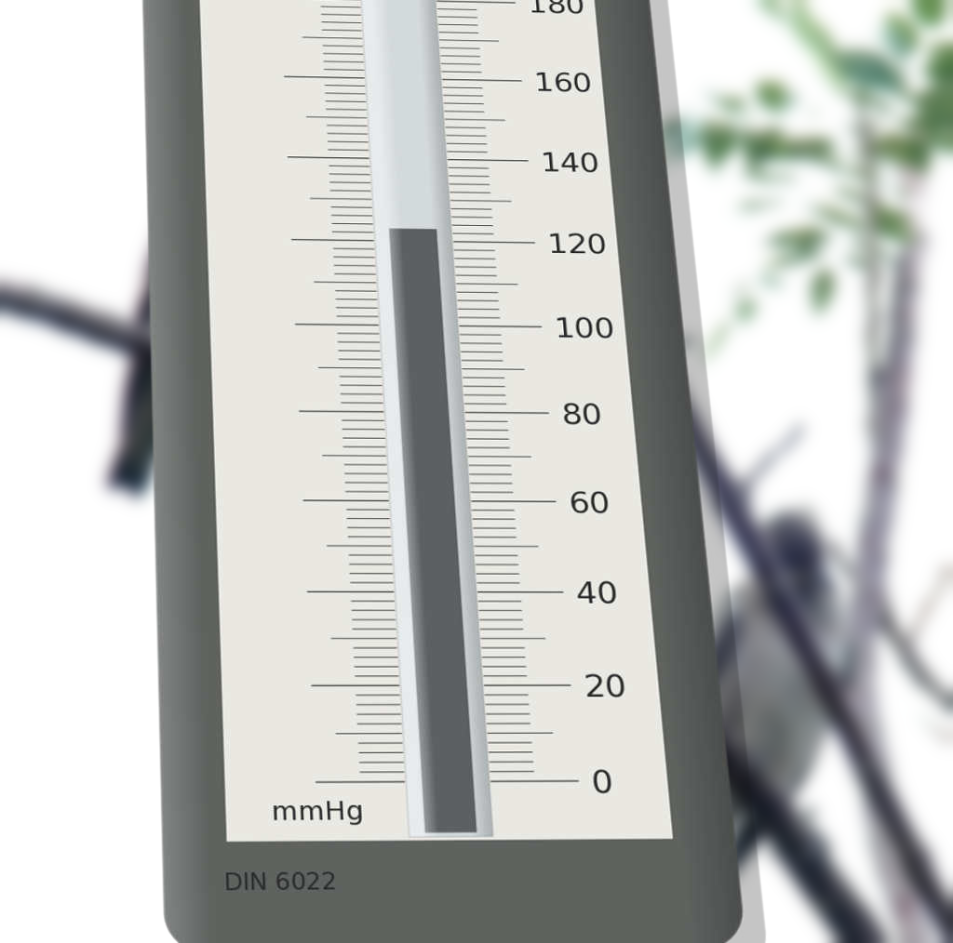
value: **123** mmHg
